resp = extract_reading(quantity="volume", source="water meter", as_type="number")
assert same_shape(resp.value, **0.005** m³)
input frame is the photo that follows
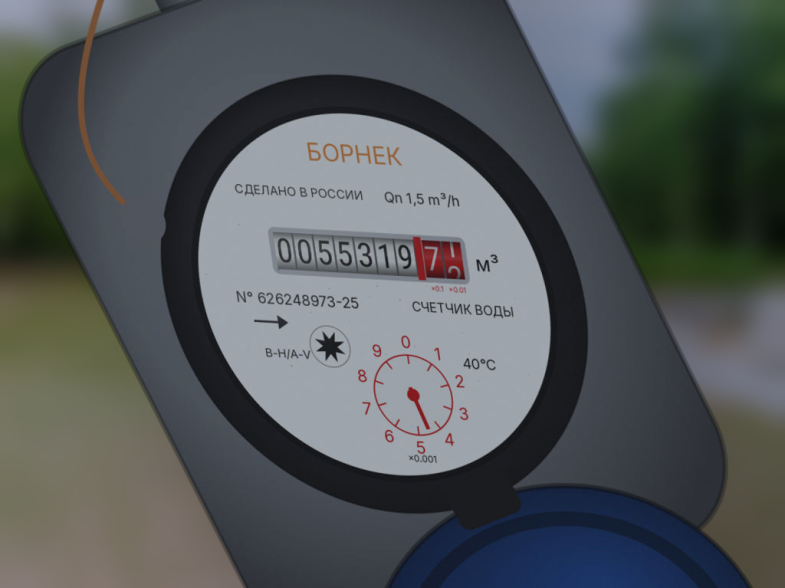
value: **55319.714** m³
